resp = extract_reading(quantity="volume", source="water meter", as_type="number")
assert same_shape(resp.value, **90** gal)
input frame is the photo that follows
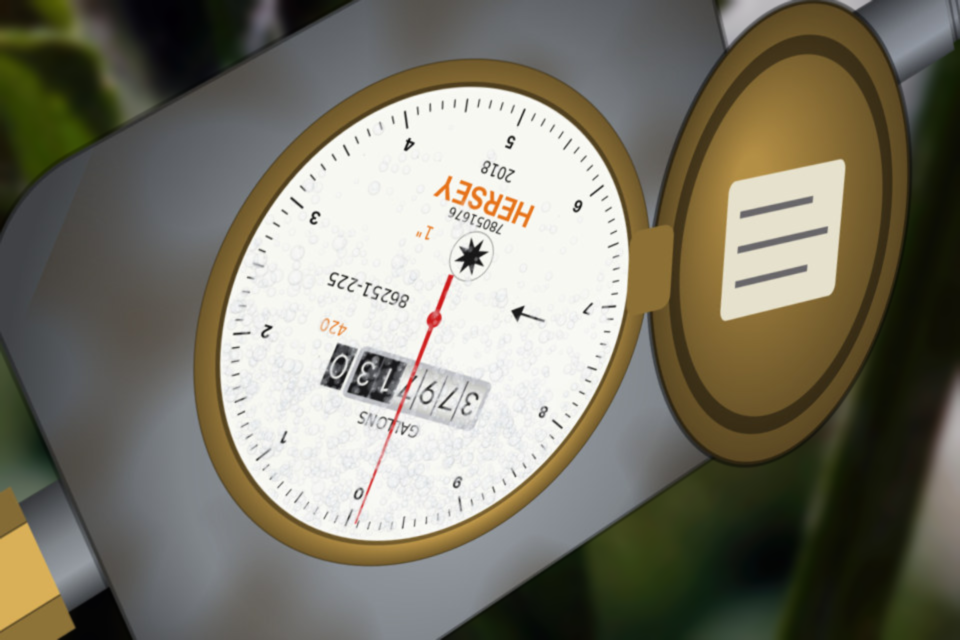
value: **3797129.9** gal
